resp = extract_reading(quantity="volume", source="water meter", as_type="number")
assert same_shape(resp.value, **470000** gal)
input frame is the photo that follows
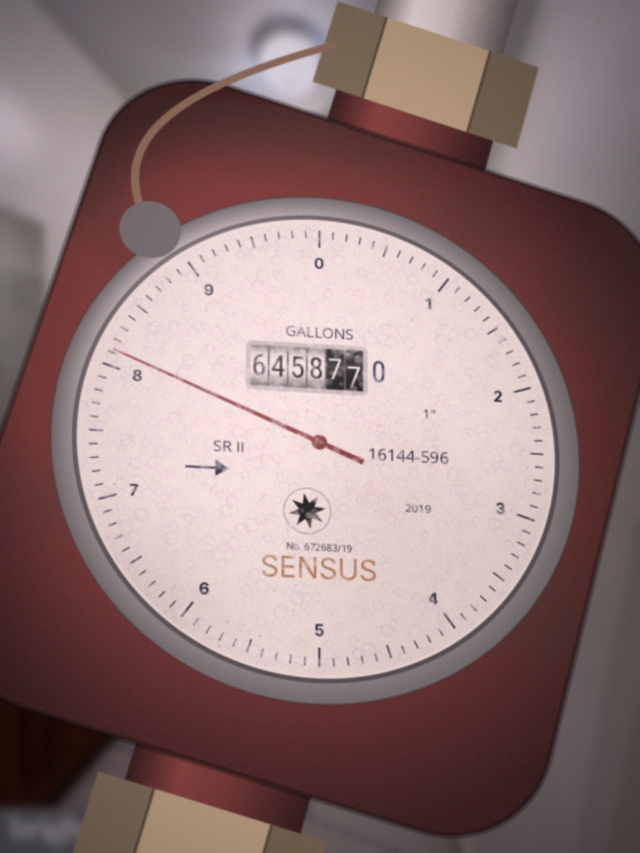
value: **6458768.1** gal
